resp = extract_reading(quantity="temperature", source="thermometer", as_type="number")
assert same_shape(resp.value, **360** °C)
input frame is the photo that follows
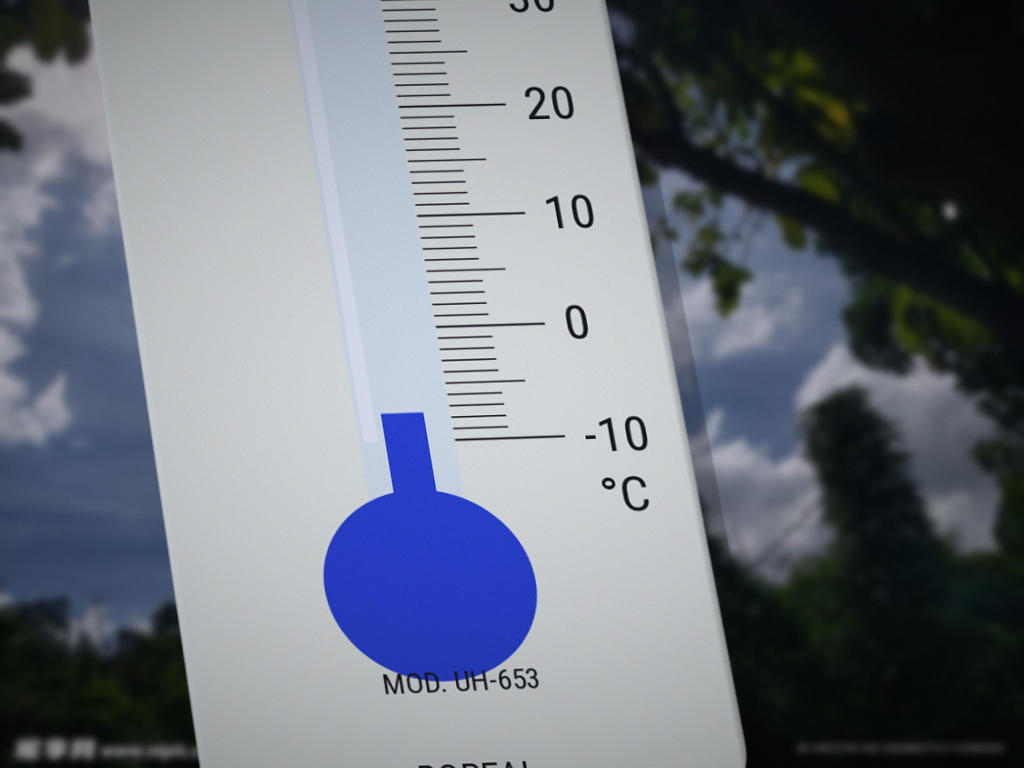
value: **-7.5** °C
